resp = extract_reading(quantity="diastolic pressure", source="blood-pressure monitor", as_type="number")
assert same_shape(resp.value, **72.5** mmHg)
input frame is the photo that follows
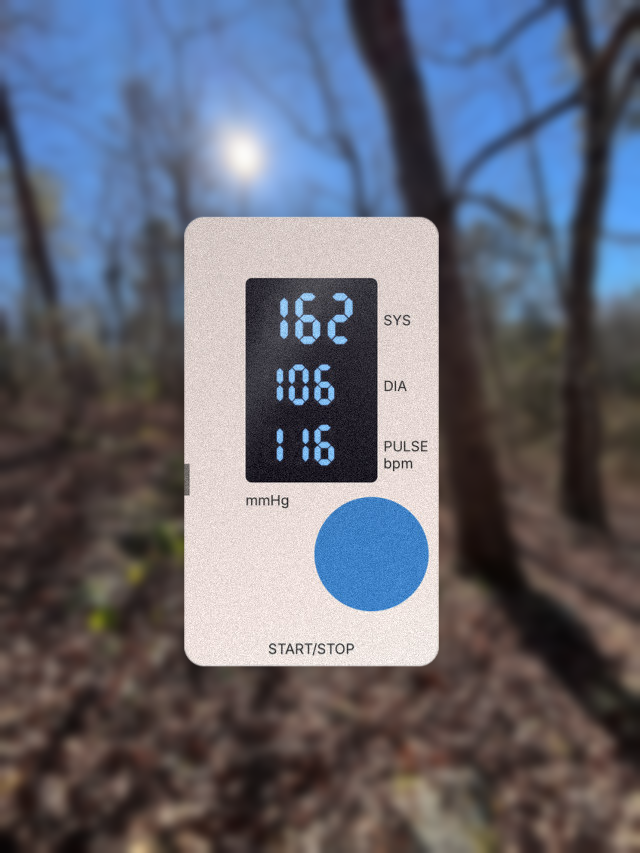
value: **106** mmHg
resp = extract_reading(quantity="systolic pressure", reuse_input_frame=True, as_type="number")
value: **162** mmHg
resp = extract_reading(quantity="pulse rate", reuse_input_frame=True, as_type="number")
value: **116** bpm
